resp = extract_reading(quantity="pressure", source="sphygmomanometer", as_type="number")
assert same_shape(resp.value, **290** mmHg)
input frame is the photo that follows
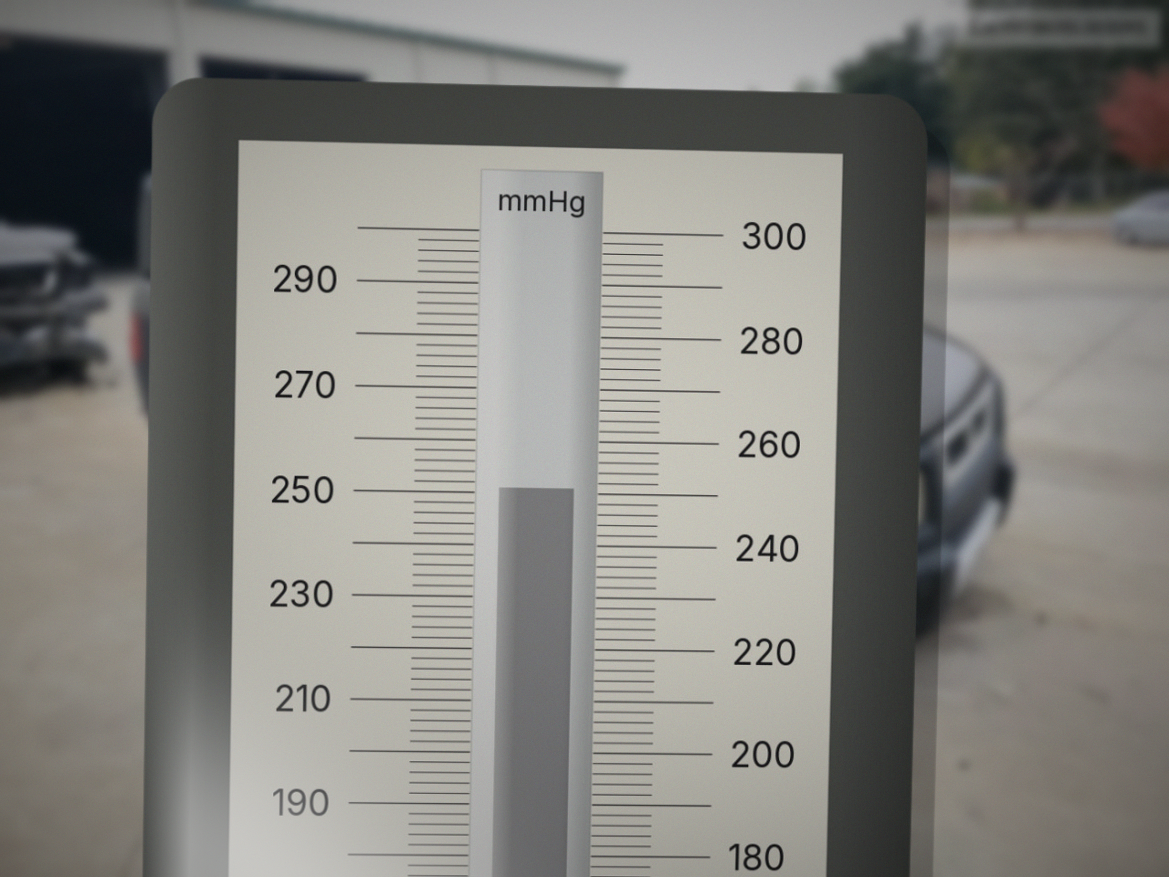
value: **251** mmHg
